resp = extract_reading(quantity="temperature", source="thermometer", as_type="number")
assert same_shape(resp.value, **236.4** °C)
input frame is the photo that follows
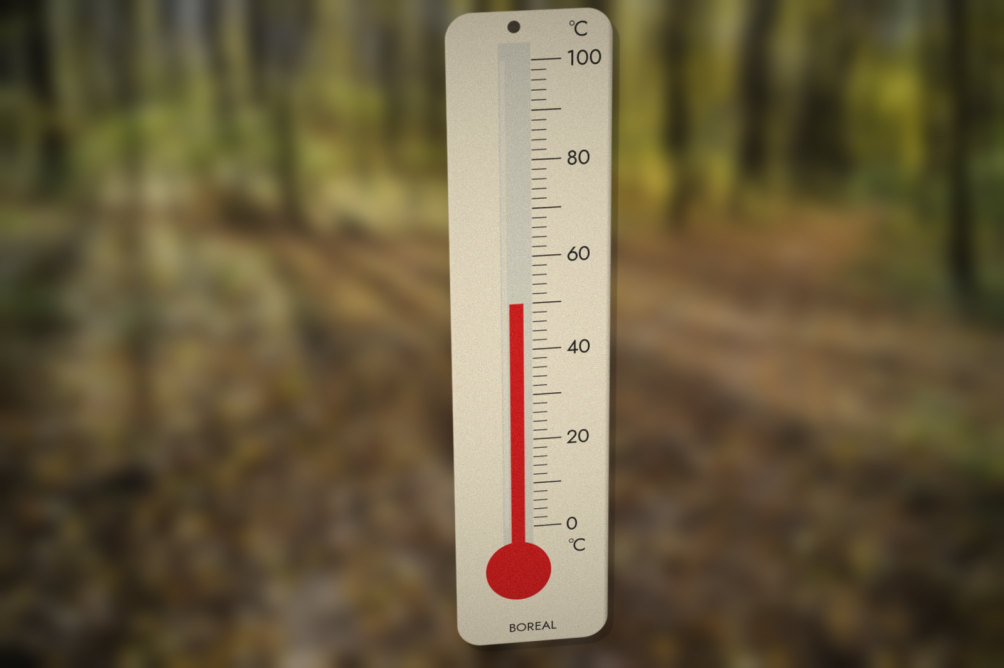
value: **50** °C
